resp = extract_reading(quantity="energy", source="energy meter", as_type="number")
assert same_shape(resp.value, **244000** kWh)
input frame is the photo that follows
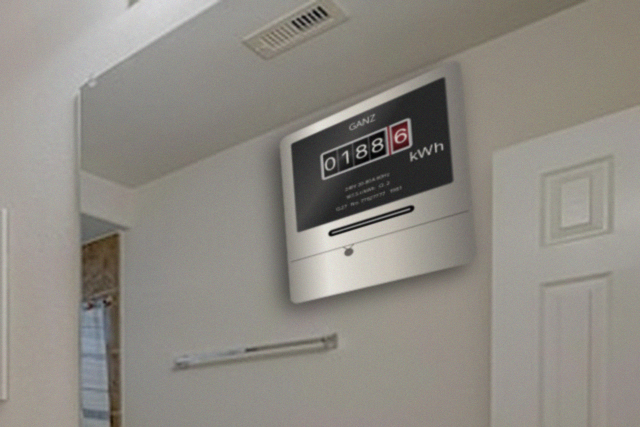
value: **188.6** kWh
